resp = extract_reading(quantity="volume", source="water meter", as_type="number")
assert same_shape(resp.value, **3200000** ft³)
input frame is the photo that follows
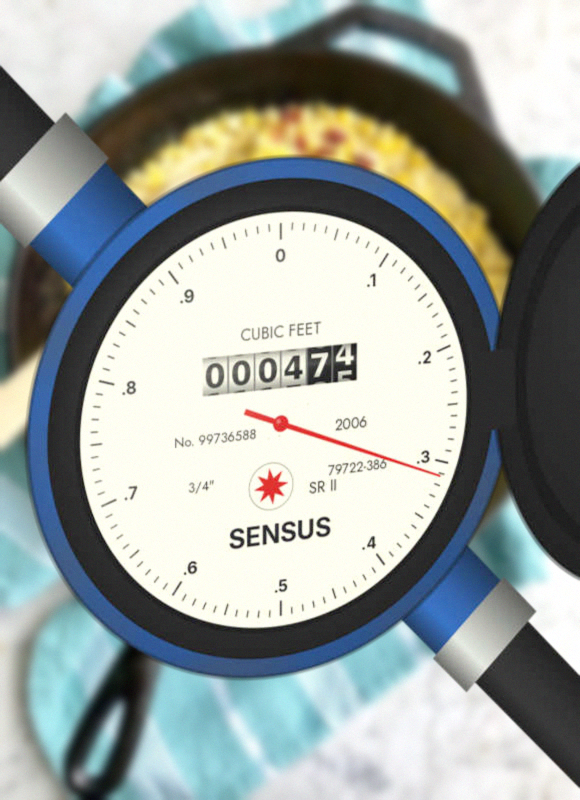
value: **474.31** ft³
